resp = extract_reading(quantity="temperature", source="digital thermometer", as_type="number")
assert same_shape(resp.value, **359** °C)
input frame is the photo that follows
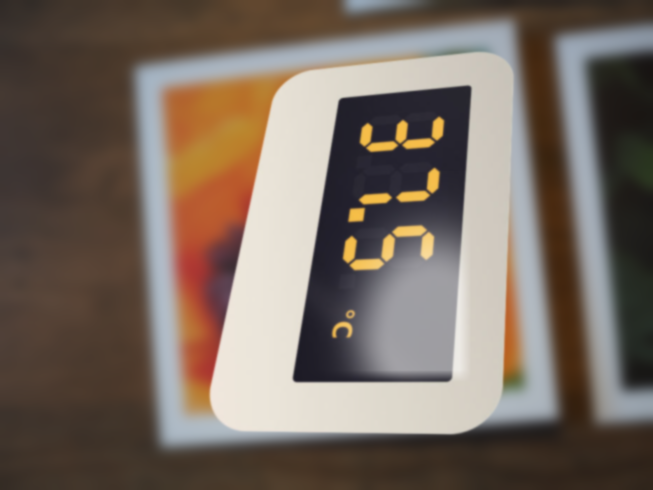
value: **37.5** °C
